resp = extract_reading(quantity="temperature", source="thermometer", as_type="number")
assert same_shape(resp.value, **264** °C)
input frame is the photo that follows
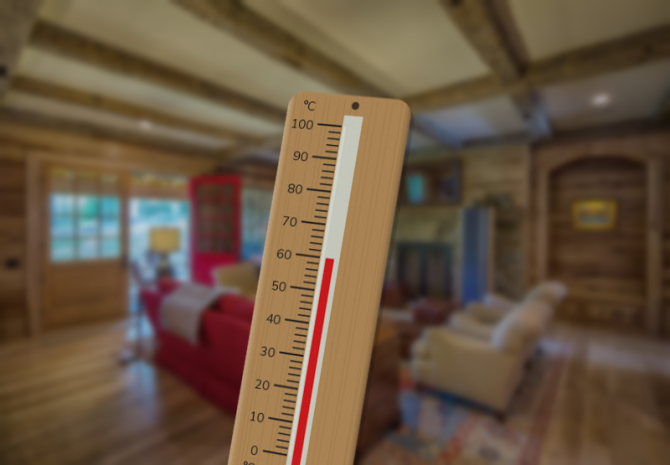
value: **60** °C
